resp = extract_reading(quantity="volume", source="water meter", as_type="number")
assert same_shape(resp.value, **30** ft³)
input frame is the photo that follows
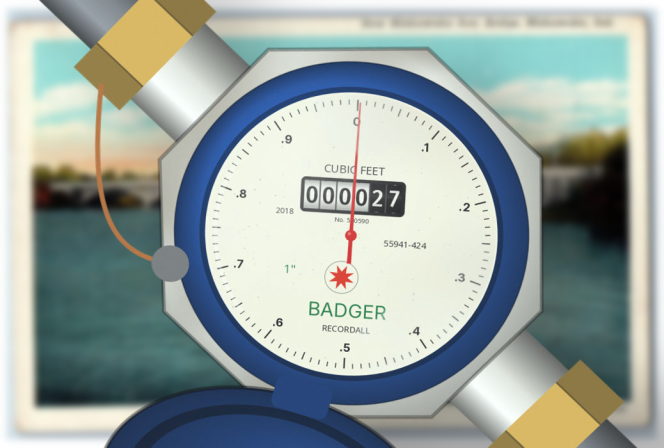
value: **27.00** ft³
